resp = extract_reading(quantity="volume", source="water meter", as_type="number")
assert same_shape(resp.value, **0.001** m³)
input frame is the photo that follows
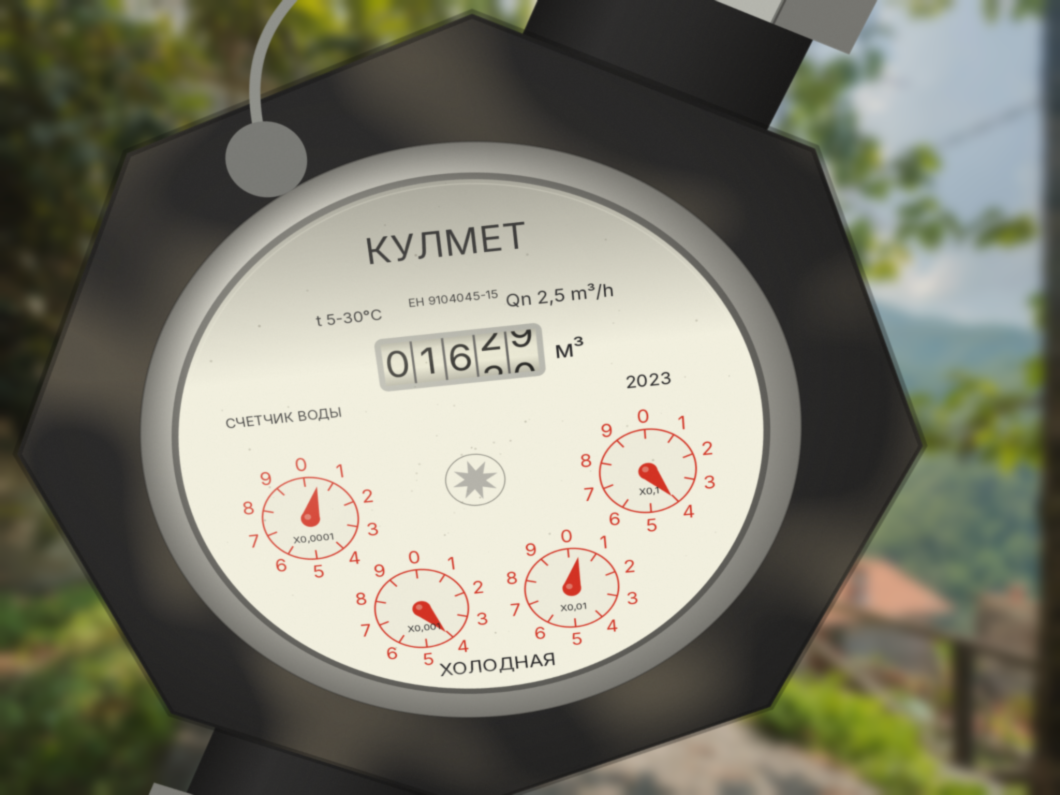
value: **1629.4040** m³
